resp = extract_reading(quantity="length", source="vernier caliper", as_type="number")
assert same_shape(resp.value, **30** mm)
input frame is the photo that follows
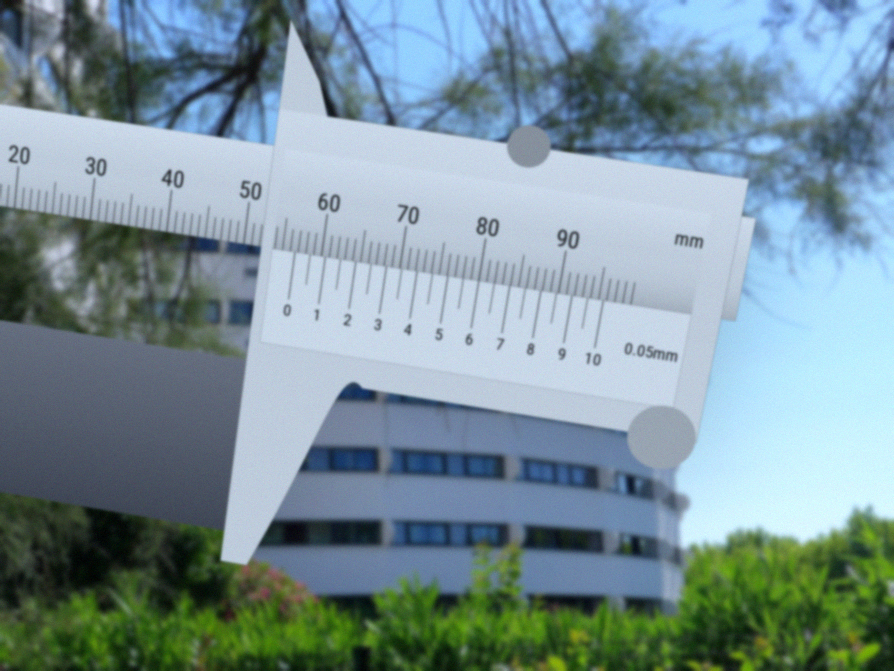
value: **56.6** mm
